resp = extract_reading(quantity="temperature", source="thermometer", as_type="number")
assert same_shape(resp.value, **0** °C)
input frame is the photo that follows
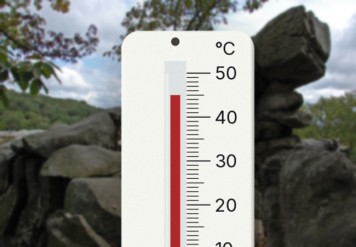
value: **45** °C
